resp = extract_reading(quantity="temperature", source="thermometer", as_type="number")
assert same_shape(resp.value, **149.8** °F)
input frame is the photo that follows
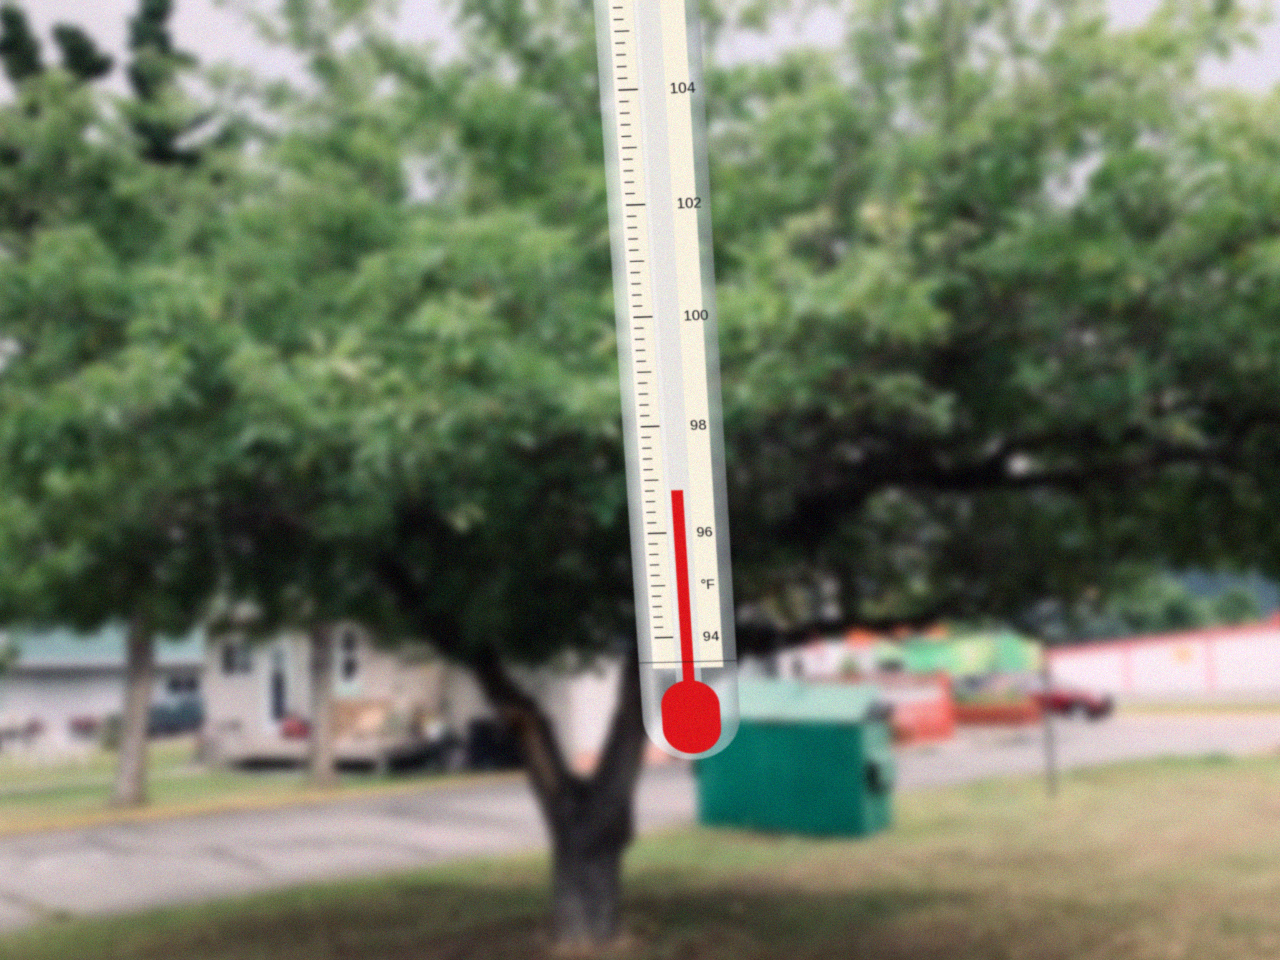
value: **96.8** °F
